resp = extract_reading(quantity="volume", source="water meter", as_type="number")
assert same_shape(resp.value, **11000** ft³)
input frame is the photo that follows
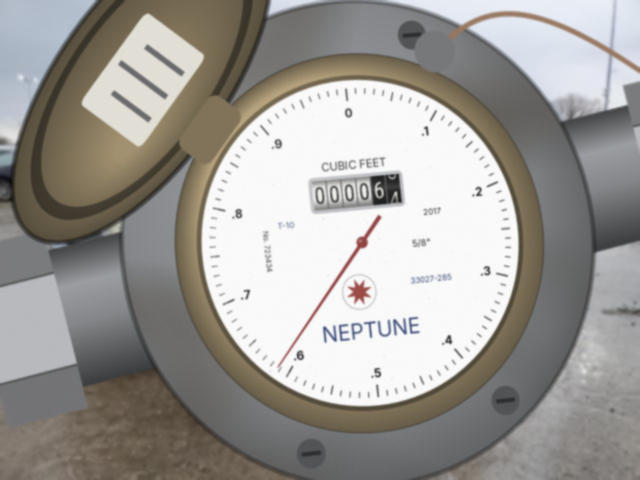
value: **63.61** ft³
